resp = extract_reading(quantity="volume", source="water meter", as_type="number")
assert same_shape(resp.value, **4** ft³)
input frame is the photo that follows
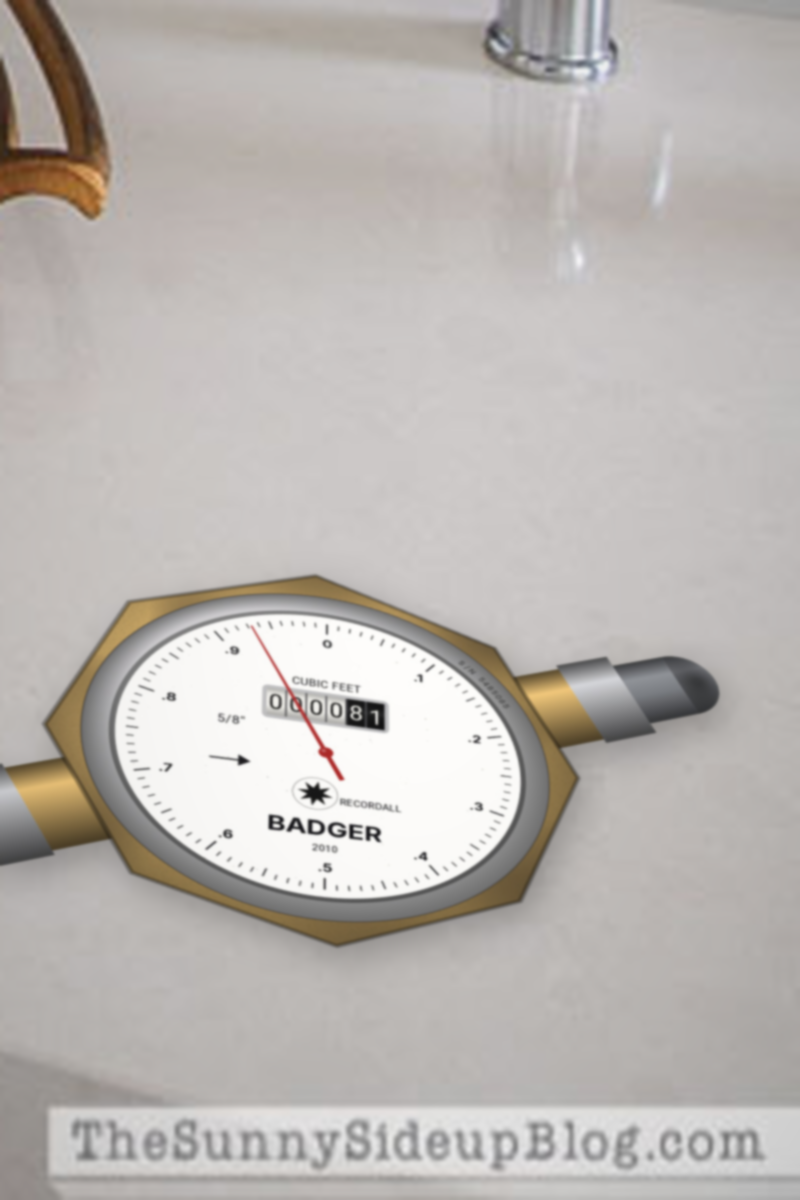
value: **80.93** ft³
